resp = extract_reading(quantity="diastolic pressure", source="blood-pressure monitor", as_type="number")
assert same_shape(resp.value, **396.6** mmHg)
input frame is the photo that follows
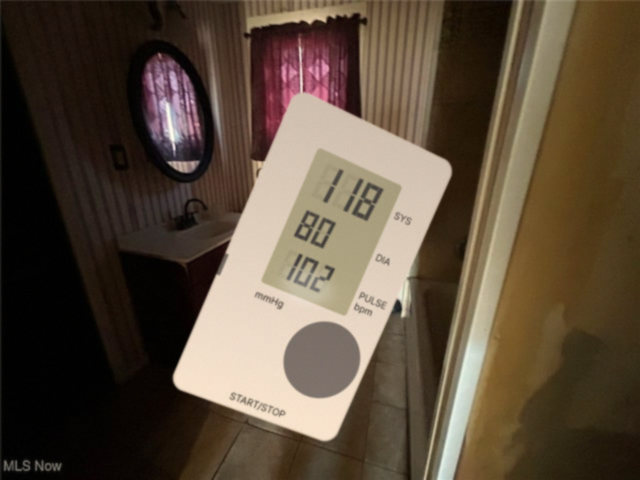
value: **80** mmHg
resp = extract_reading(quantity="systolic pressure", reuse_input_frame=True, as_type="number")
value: **118** mmHg
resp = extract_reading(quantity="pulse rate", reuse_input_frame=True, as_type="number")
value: **102** bpm
